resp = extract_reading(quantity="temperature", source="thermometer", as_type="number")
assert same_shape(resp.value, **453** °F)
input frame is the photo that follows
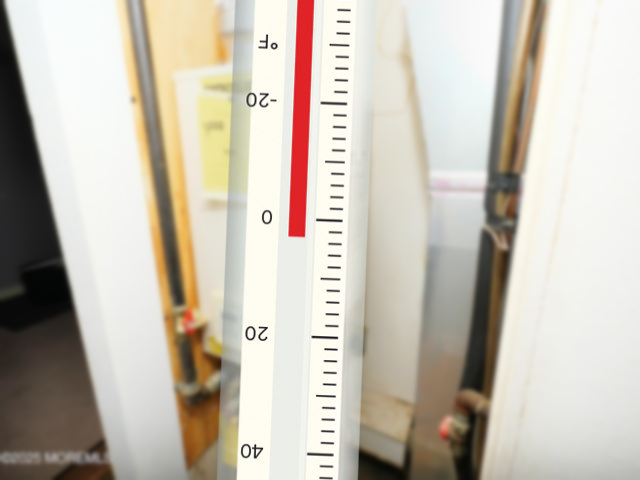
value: **3** °F
